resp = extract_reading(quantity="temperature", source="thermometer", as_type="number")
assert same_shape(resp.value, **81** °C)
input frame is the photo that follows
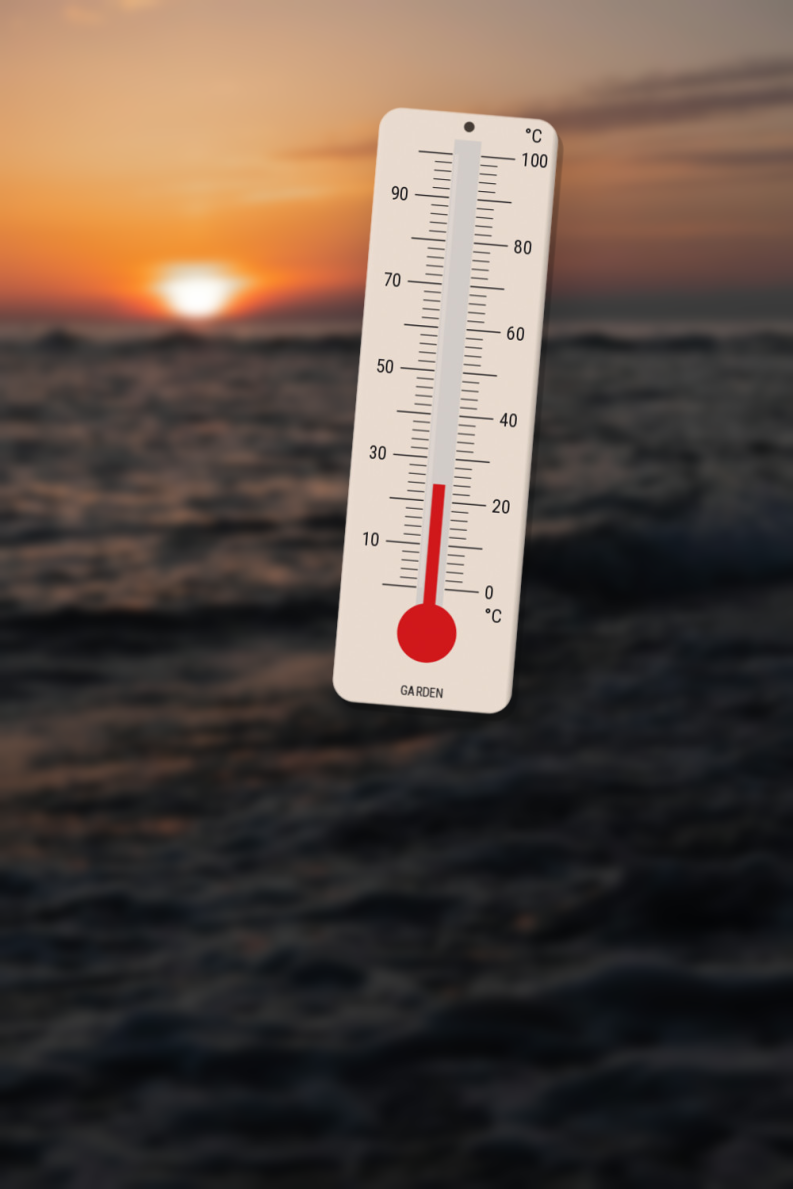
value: **24** °C
